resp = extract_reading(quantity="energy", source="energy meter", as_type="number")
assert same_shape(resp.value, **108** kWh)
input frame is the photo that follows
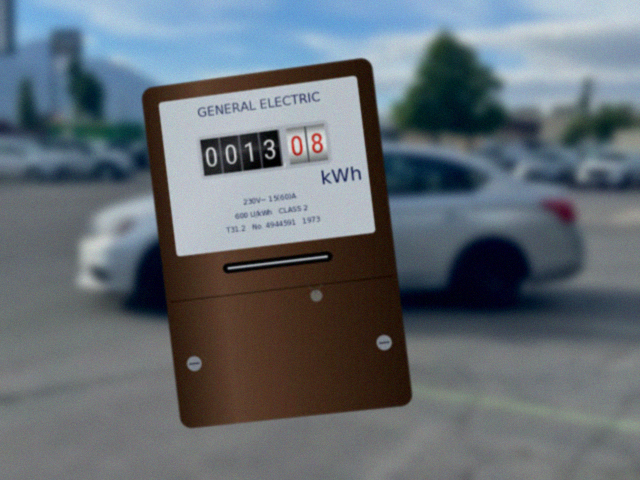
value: **13.08** kWh
